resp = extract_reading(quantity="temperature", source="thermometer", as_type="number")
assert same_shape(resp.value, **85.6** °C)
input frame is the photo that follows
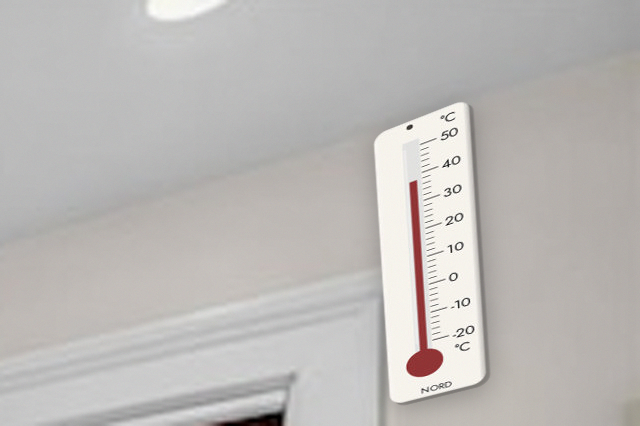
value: **38** °C
